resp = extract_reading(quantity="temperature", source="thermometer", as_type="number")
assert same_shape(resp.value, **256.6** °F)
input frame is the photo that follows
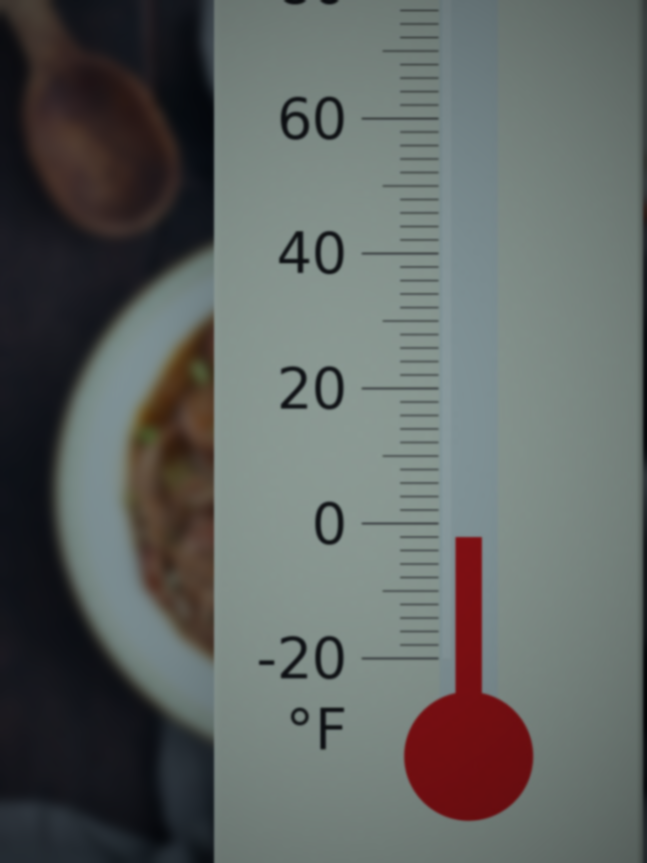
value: **-2** °F
